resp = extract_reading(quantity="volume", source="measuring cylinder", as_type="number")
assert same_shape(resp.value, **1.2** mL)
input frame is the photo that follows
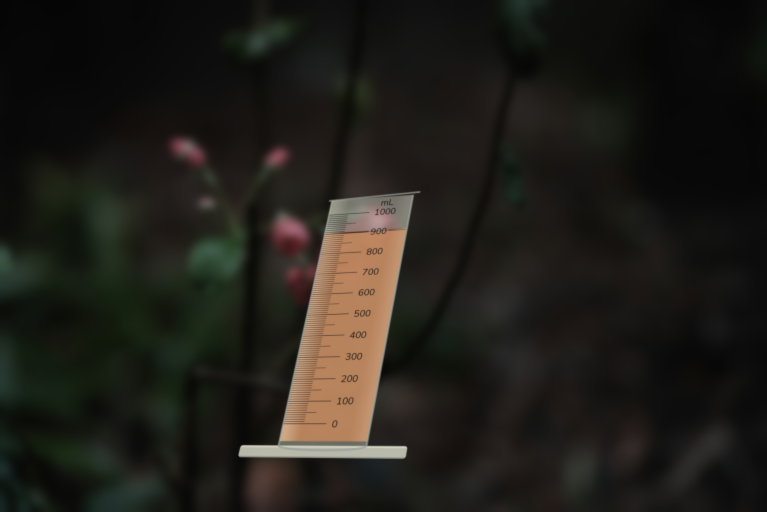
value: **900** mL
